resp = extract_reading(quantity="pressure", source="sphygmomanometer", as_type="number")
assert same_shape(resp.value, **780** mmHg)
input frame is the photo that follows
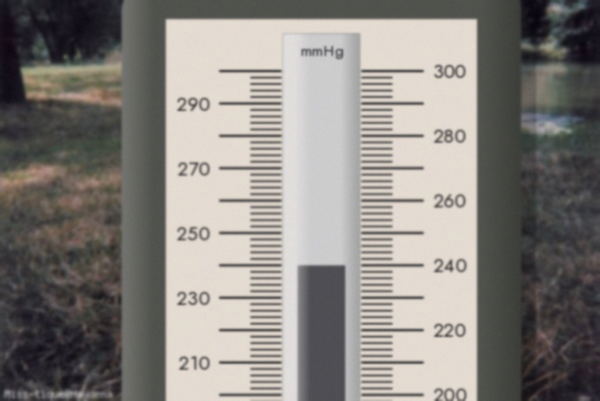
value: **240** mmHg
